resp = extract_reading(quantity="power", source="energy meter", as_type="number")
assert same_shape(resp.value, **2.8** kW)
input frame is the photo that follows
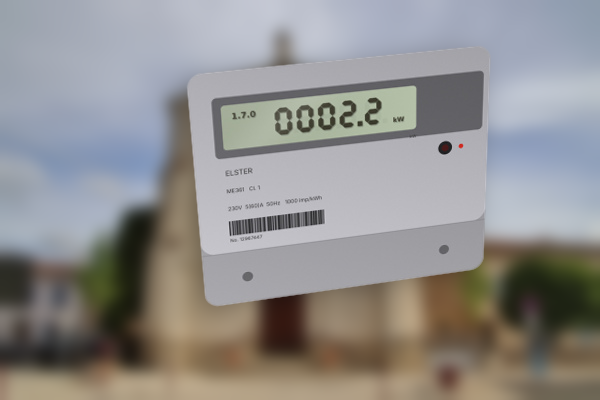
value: **2.2** kW
